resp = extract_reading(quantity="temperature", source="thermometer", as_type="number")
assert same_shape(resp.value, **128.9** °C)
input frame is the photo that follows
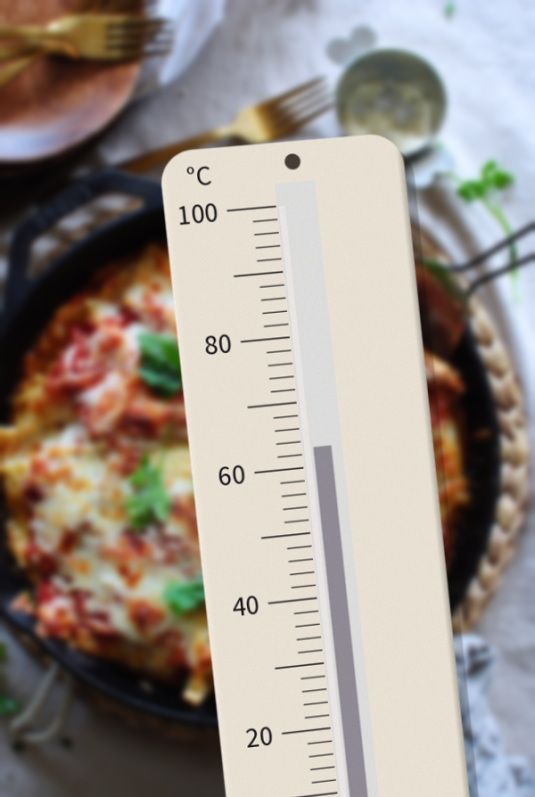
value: **63** °C
